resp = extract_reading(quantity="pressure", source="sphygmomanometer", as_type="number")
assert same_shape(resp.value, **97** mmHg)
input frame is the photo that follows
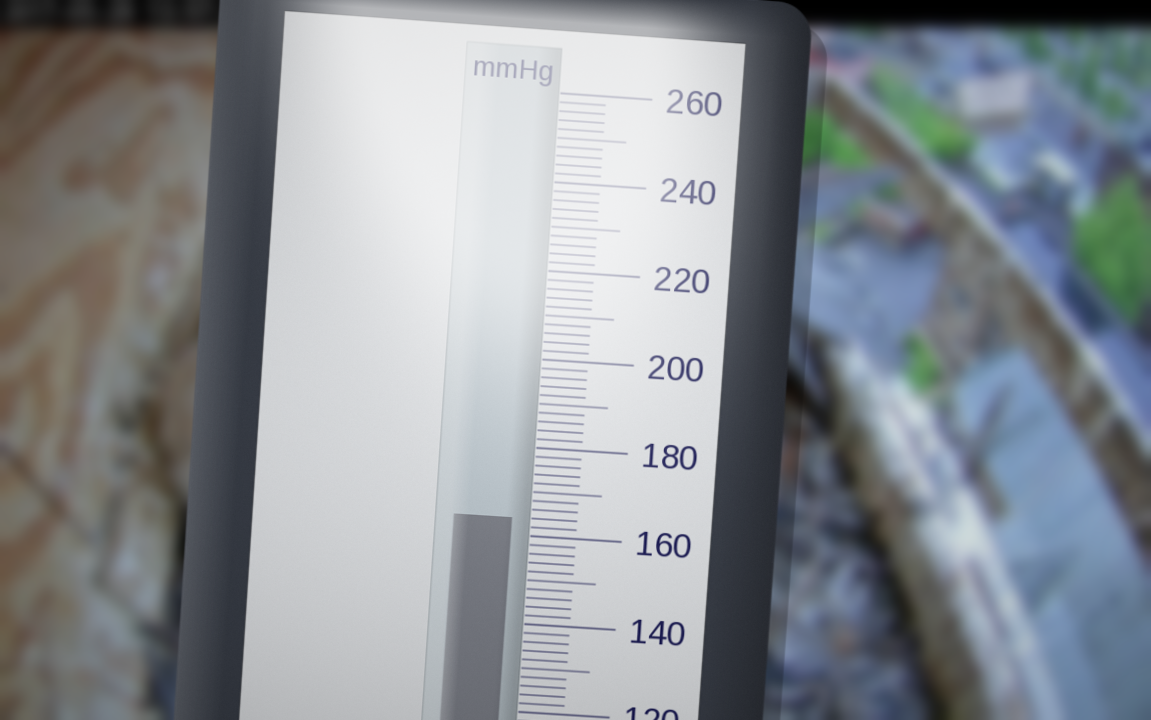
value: **164** mmHg
